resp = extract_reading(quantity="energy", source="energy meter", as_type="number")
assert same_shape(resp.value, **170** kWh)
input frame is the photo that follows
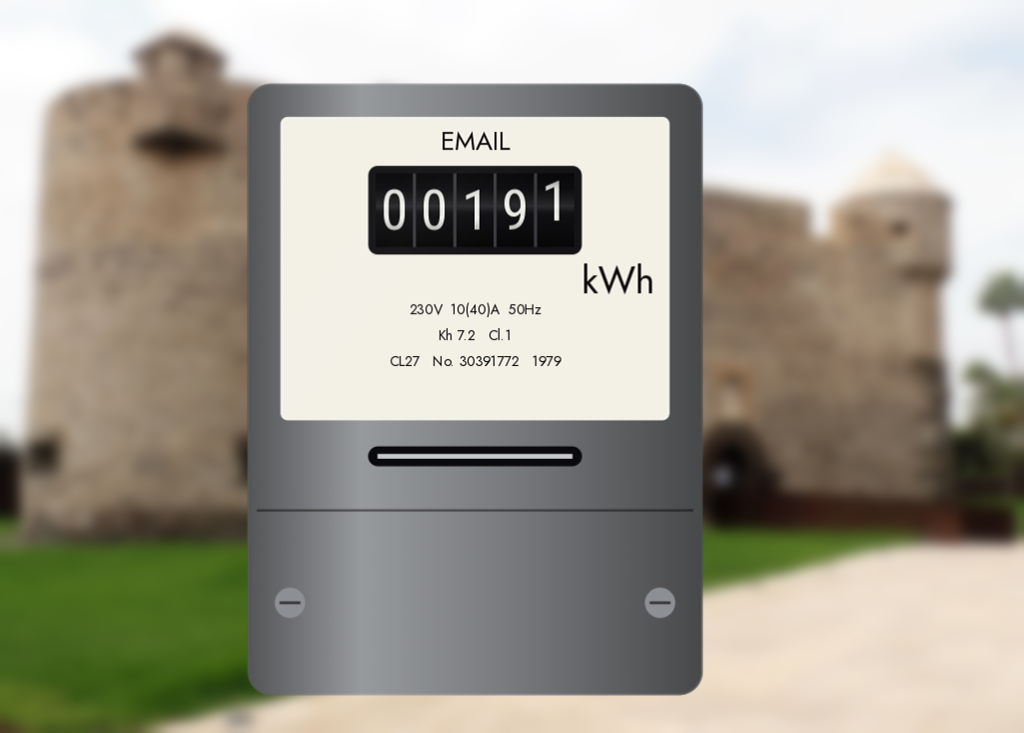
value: **191** kWh
